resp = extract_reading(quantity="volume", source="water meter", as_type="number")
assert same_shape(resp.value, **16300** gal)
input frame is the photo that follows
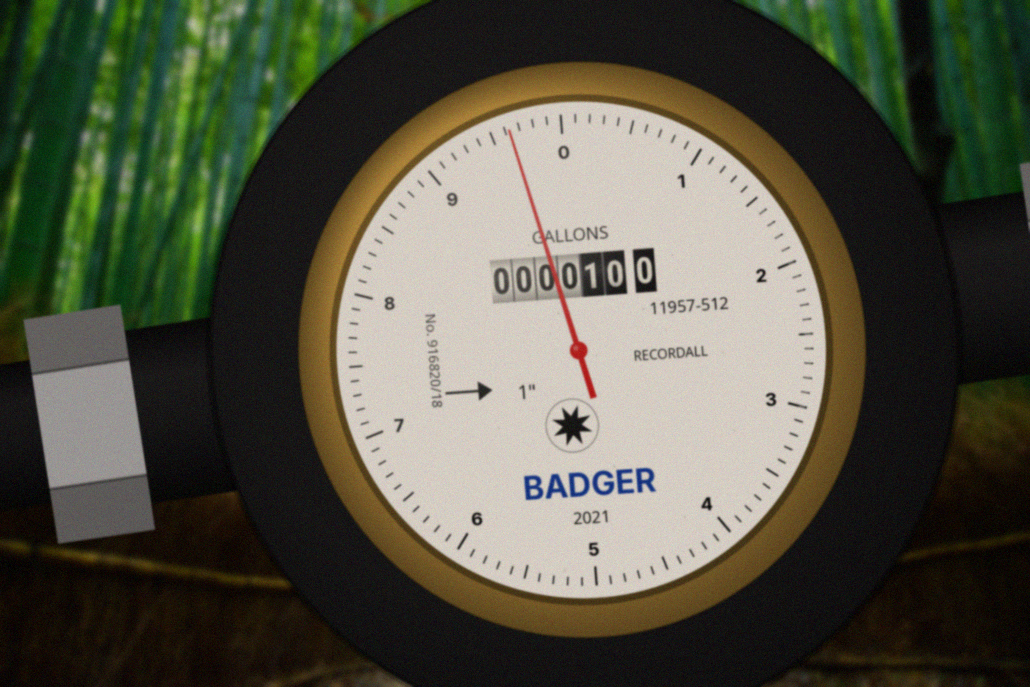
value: **99.6** gal
